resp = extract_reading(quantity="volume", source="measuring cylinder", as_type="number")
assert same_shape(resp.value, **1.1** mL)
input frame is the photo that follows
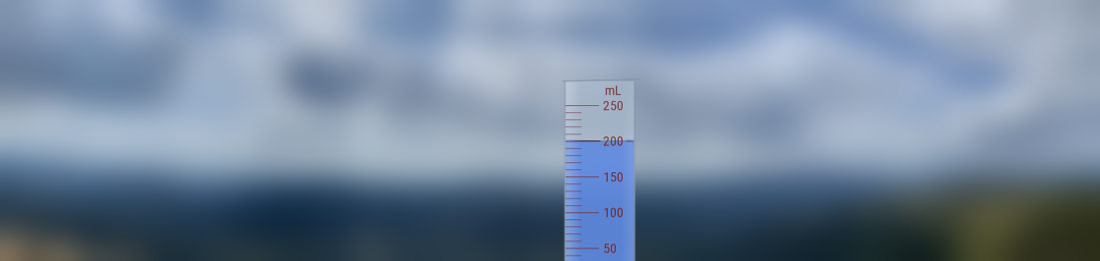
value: **200** mL
